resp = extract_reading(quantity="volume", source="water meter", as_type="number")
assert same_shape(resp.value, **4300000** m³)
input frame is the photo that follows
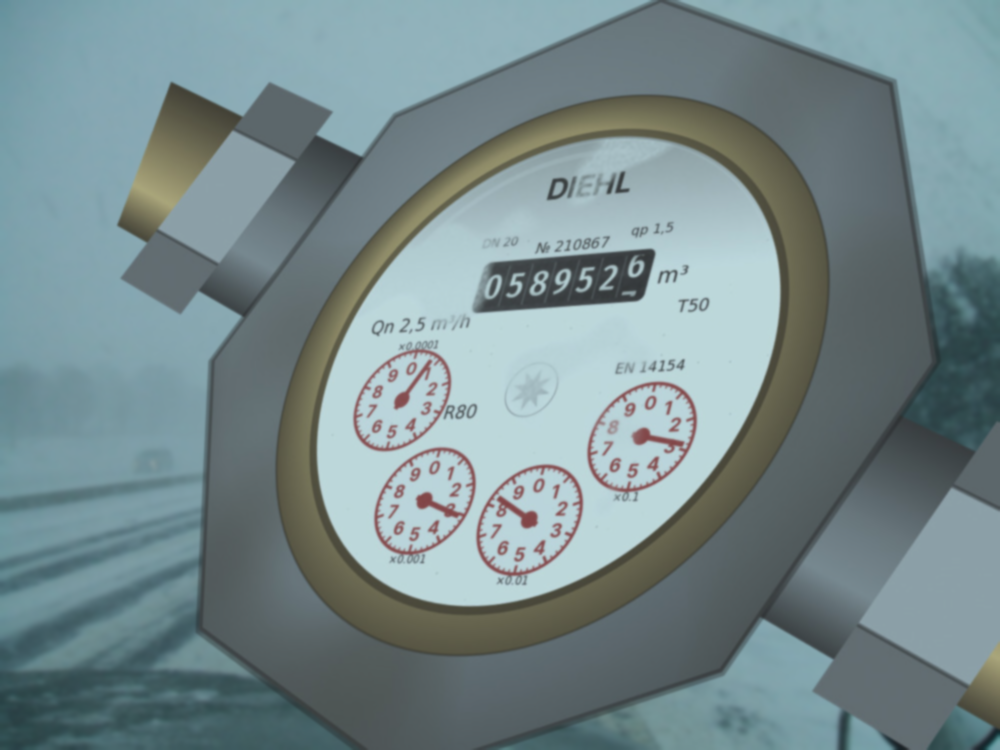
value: **589526.2830** m³
